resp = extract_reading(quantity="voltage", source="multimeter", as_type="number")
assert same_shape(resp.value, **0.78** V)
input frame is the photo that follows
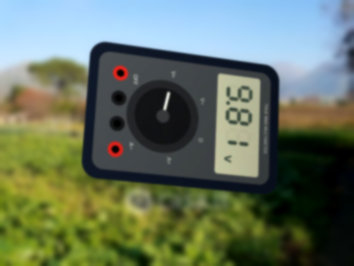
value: **9.81** V
